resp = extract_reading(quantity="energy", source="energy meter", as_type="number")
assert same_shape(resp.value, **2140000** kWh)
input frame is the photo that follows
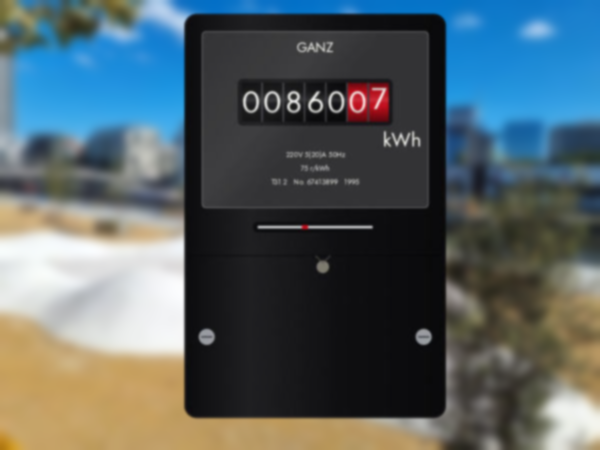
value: **860.07** kWh
